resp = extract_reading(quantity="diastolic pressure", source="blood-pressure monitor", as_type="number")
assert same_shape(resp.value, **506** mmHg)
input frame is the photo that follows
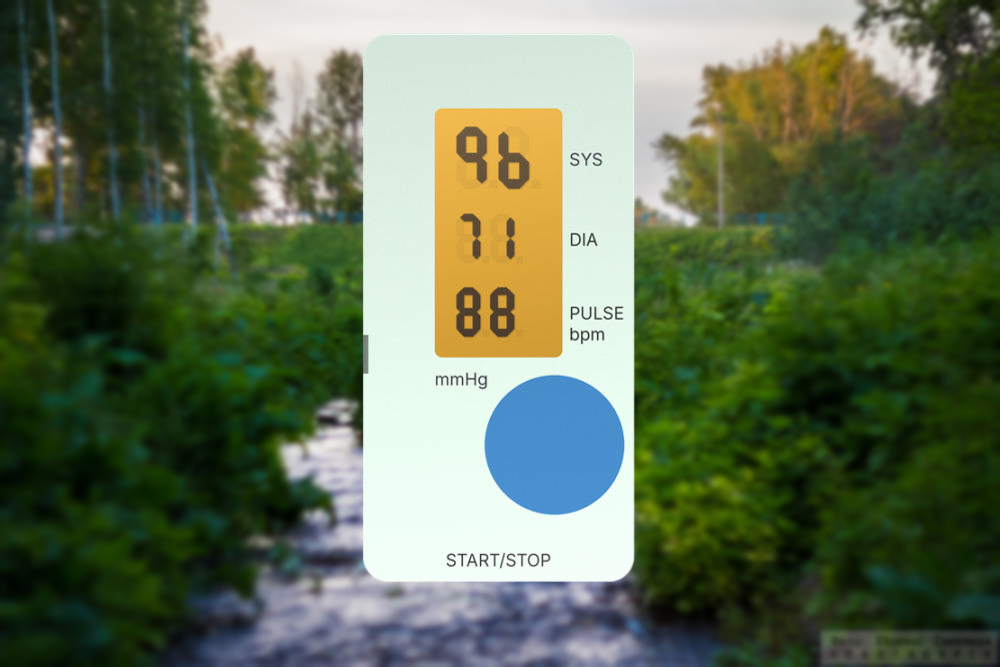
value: **71** mmHg
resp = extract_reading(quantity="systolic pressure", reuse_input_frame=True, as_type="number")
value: **96** mmHg
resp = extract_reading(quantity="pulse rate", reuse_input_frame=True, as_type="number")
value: **88** bpm
